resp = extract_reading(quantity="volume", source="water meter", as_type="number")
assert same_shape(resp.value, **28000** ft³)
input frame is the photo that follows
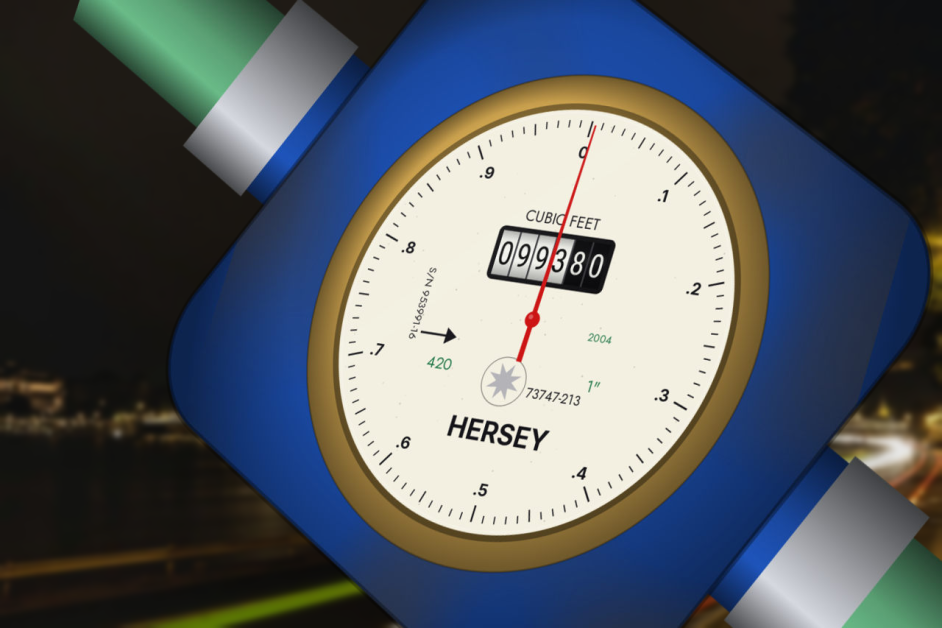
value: **99380.00** ft³
